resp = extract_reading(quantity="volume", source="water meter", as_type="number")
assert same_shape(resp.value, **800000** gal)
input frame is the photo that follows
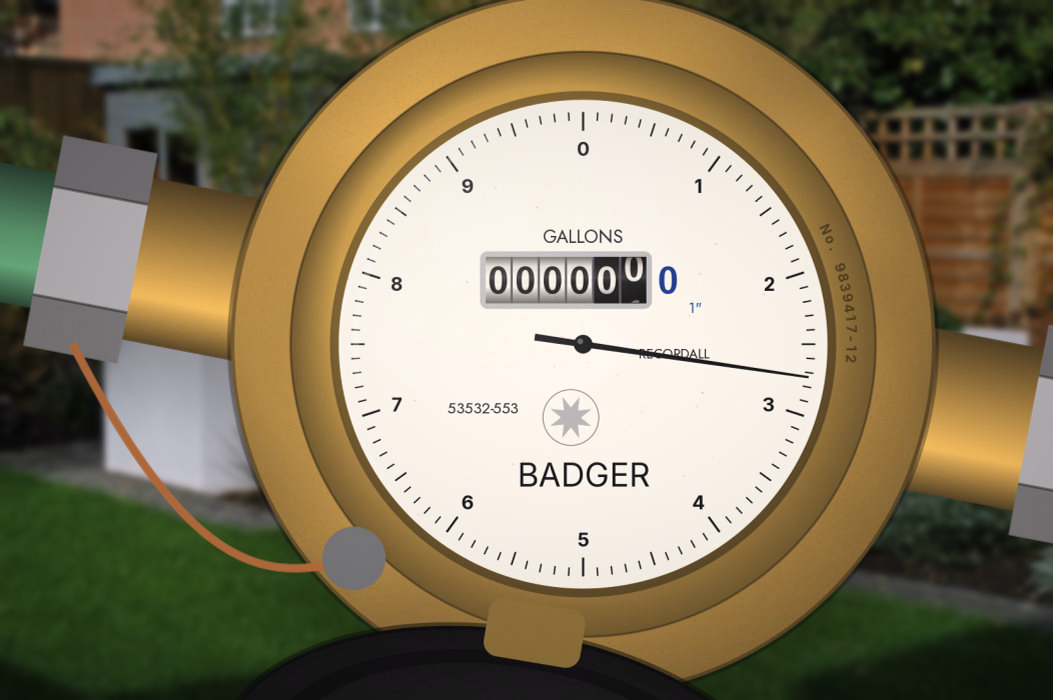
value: **2.7** gal
